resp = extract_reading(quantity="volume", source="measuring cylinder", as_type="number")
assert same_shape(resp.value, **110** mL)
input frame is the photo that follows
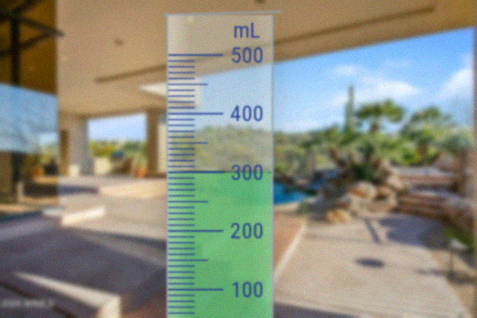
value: **300** mL
